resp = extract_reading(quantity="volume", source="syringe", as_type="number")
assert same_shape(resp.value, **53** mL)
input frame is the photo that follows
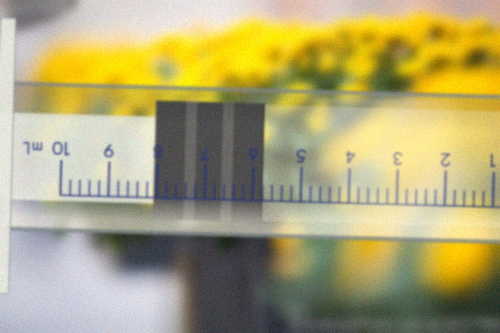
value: **5.8** mL
